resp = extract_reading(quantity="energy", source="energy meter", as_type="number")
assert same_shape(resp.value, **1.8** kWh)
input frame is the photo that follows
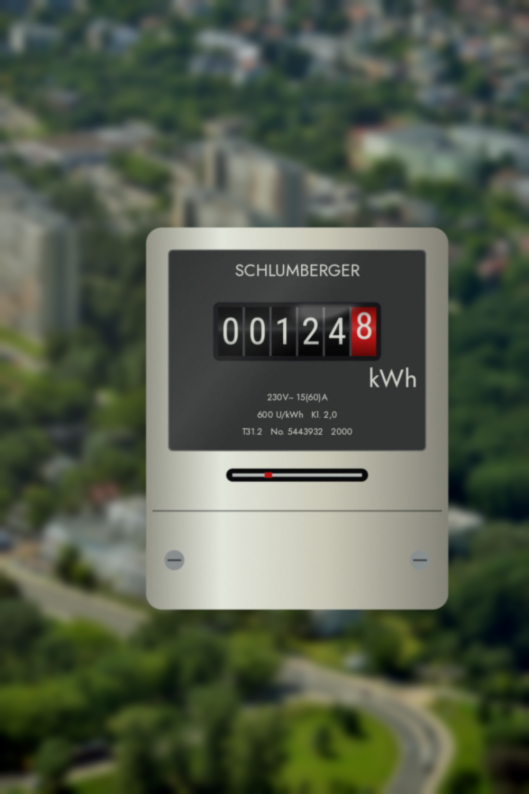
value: **124.8** kWh
